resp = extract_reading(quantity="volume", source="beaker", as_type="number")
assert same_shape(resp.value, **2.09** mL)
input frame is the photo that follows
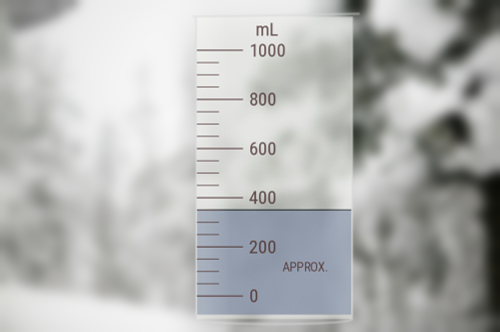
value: **350** mL
